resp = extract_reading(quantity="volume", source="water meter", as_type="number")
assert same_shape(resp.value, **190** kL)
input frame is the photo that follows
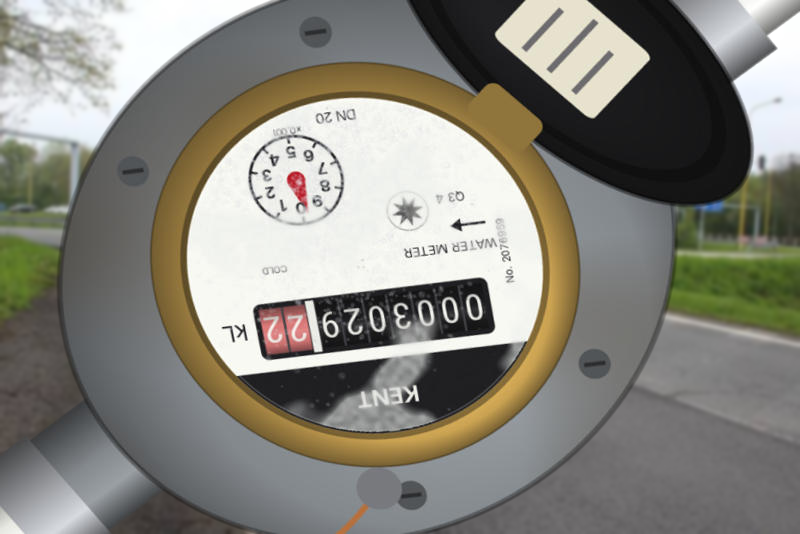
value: **3029.219** kL
